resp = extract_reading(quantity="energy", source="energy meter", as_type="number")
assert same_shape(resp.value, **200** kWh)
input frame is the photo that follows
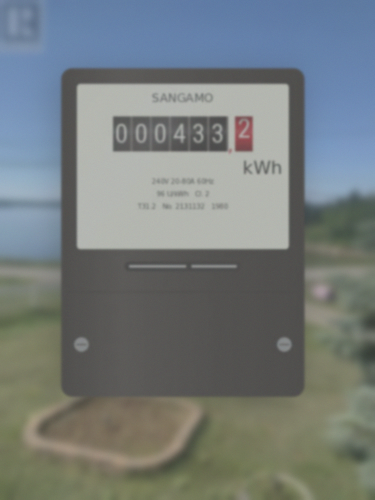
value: **433.2** kWh
